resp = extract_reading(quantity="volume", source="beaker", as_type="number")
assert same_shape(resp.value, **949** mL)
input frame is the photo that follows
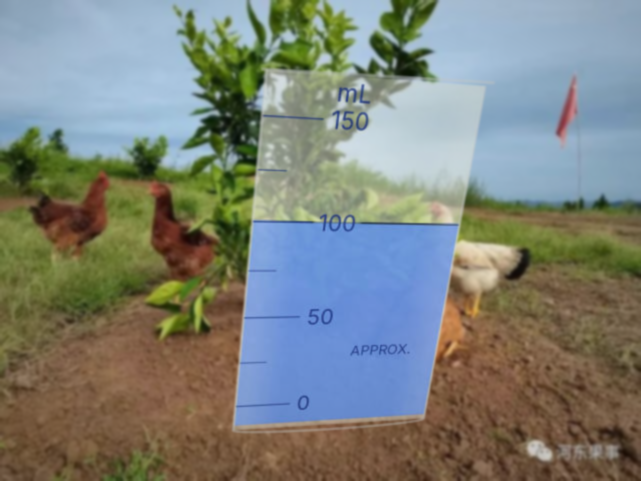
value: **100** mL
